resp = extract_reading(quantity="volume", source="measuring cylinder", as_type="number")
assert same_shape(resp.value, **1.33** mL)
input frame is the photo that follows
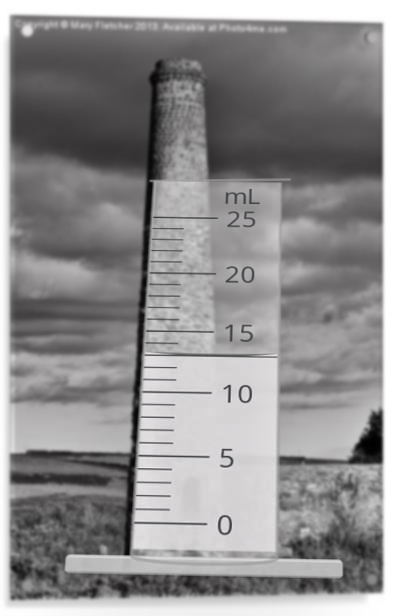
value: **13** mL
